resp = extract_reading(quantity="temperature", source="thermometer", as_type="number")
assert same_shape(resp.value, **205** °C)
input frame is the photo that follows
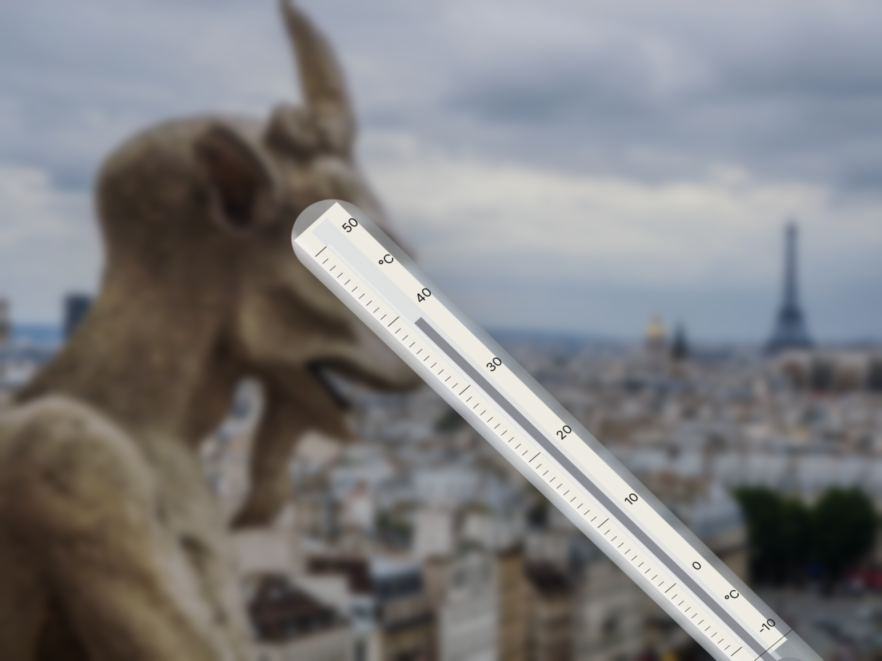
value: **38.5** °C
